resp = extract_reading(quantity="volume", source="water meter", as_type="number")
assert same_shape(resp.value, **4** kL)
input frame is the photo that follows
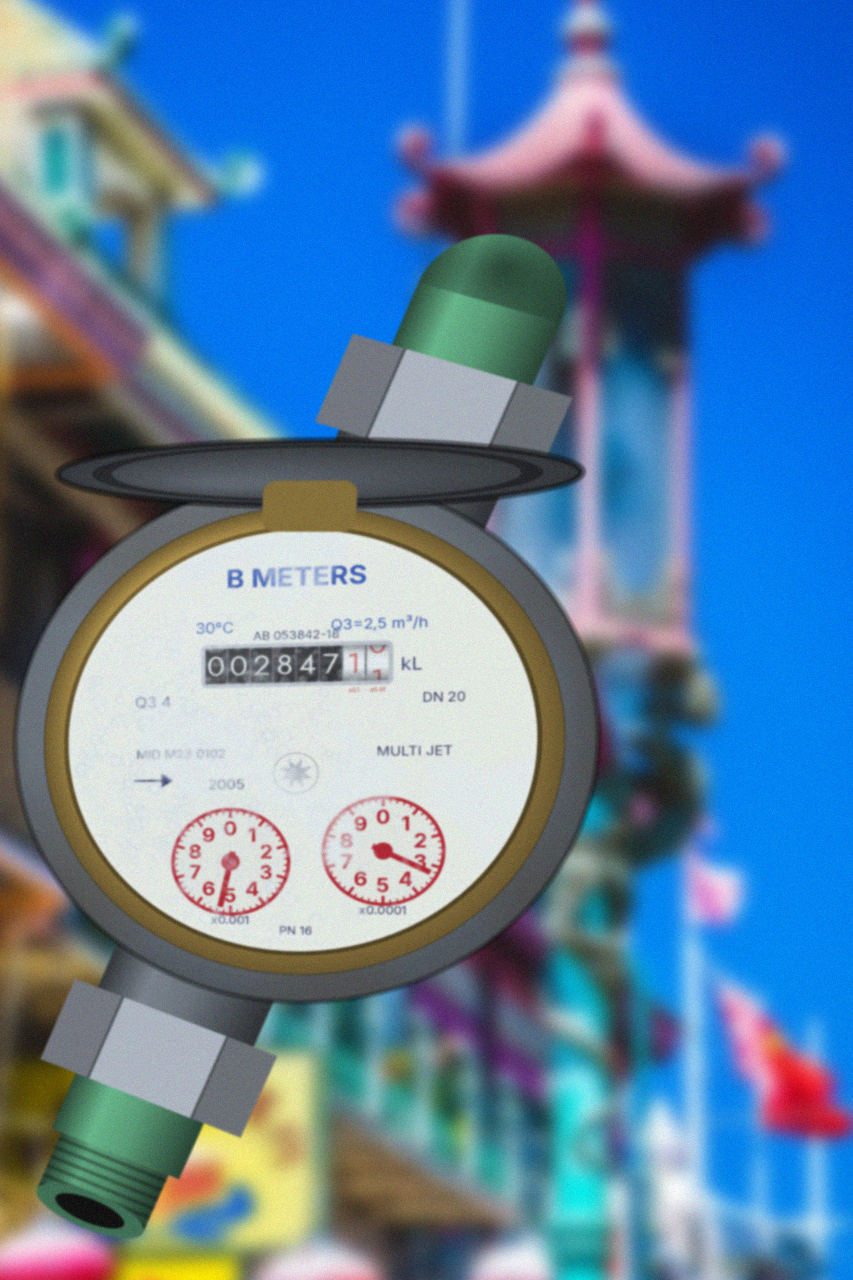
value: **2847.1053** kL
